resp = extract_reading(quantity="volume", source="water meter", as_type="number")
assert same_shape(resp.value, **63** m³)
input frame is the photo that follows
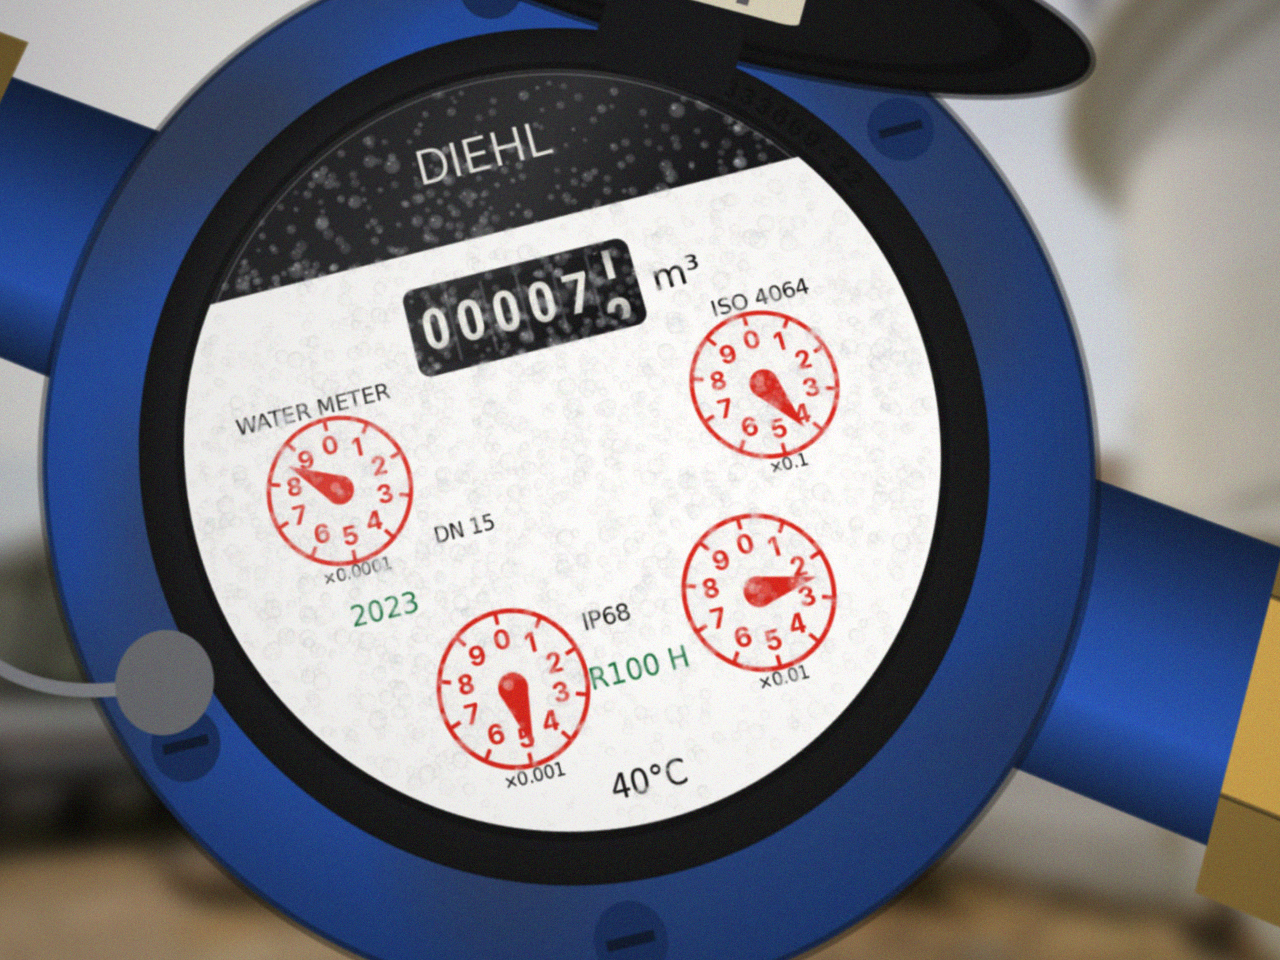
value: **71.4248** m³
